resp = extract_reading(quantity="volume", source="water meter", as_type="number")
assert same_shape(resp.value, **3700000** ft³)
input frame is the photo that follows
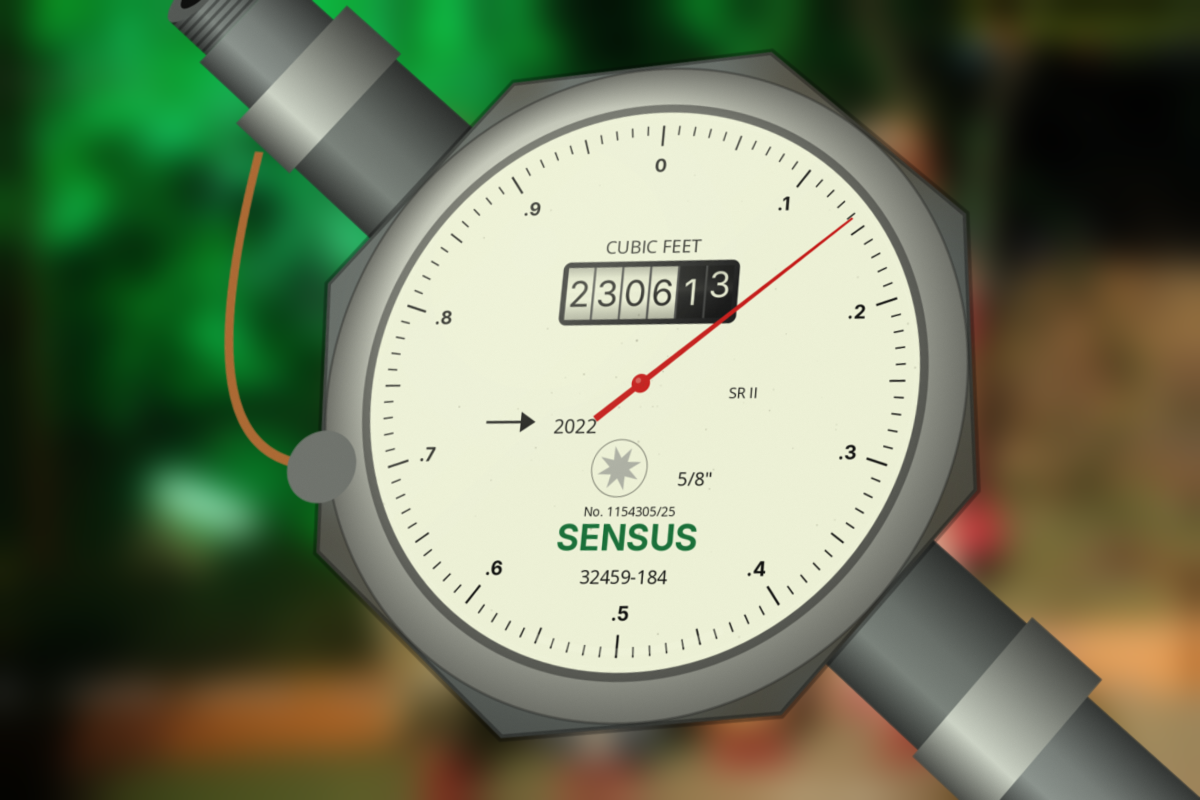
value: **230613.14** ft³
